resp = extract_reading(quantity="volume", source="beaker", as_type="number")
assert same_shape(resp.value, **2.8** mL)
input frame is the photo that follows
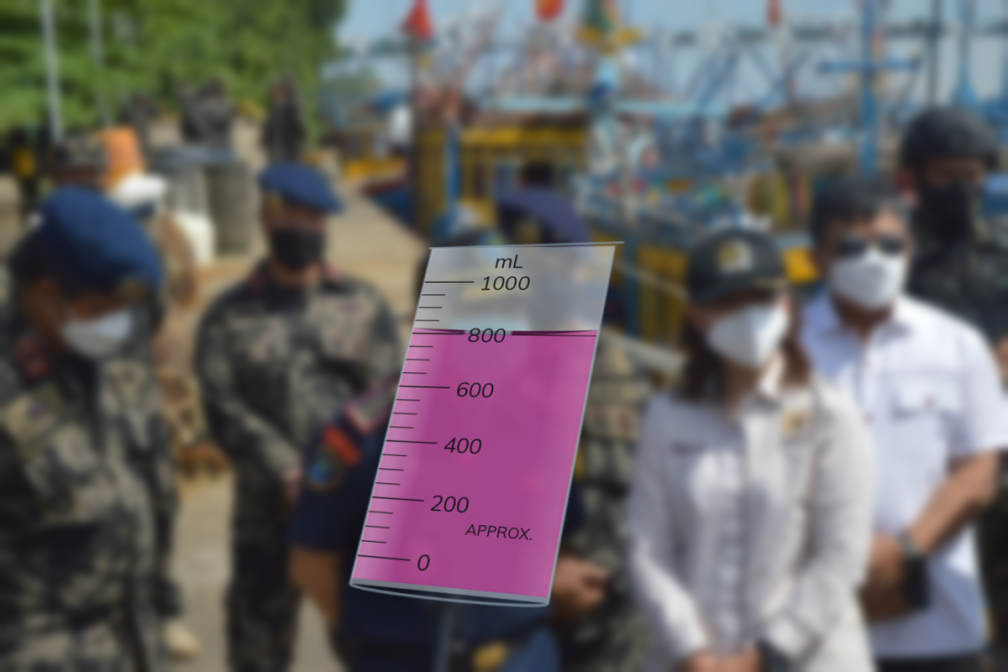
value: **800** mL
